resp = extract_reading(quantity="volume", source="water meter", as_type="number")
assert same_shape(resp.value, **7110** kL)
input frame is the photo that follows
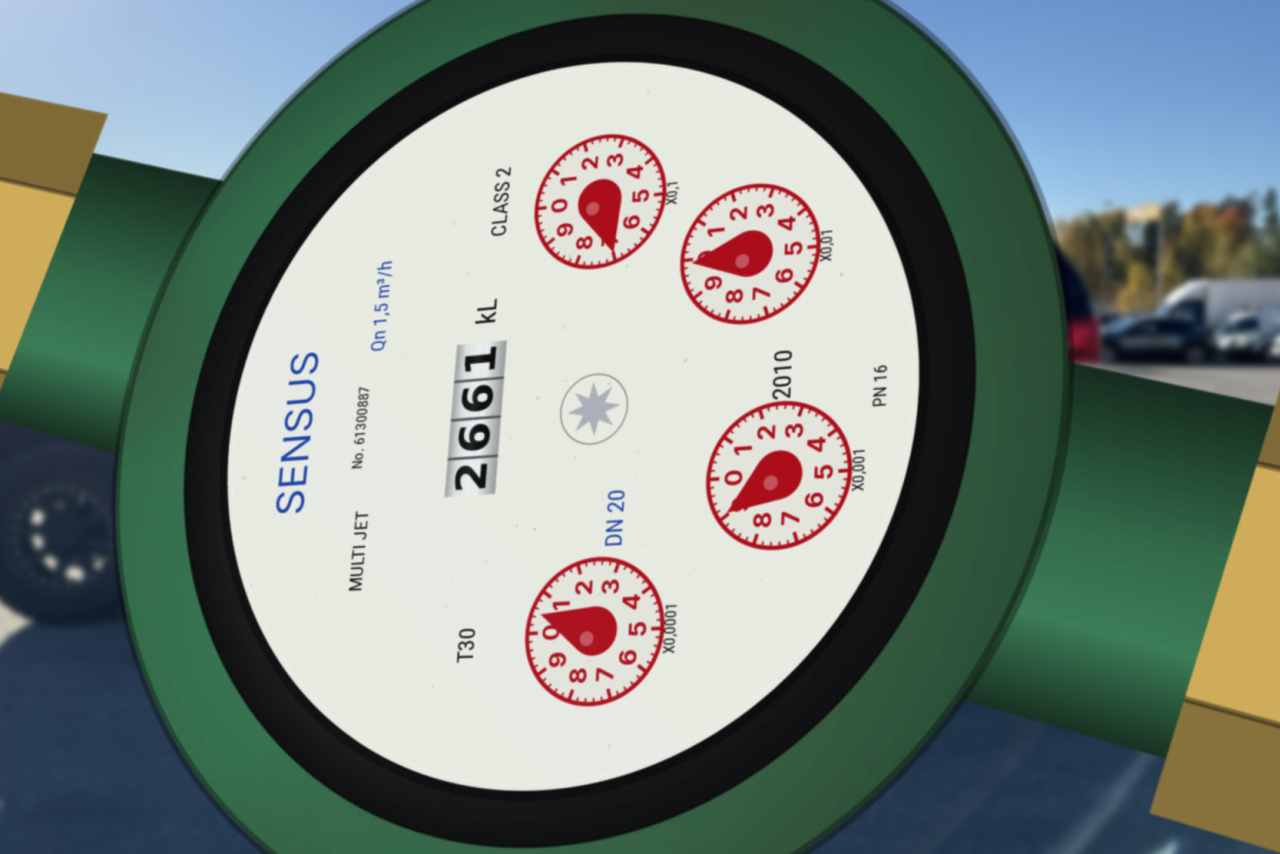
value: **2661.6990** kL
